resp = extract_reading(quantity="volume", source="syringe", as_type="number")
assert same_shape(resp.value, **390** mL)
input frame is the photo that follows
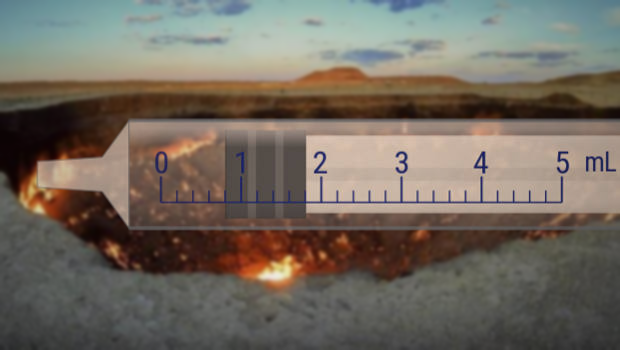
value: **0.8** mL
